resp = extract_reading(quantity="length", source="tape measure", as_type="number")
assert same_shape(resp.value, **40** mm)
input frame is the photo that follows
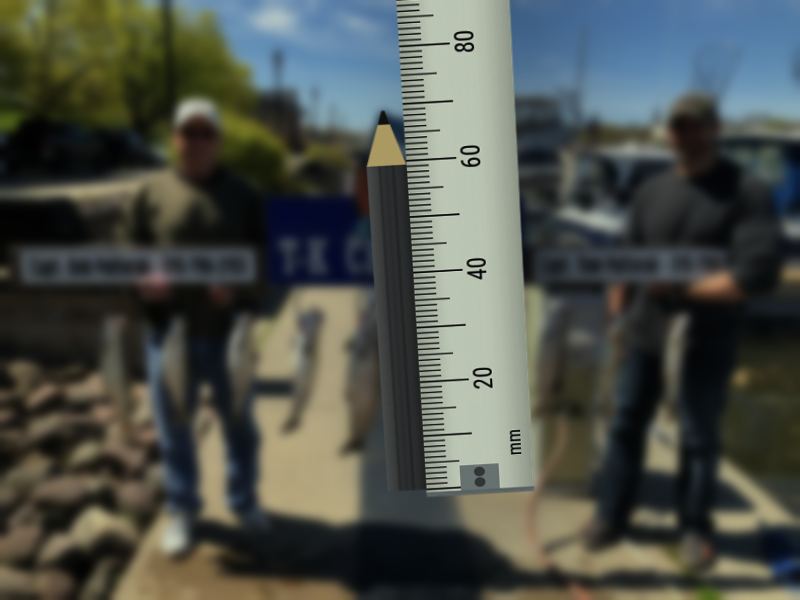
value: **69** mm
